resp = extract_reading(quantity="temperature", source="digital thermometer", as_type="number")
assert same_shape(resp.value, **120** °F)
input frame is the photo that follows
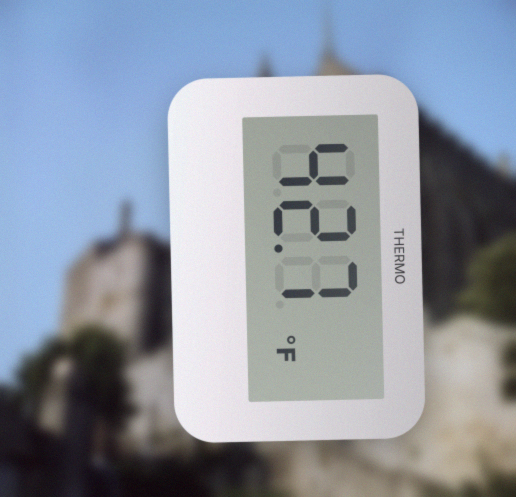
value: **42.7** °F
